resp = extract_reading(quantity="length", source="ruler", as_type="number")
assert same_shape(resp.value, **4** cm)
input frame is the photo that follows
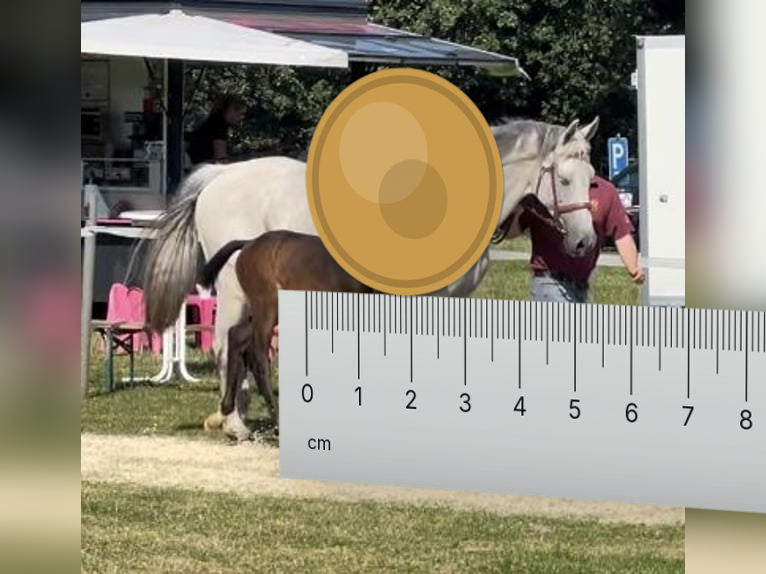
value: **3.7** cm
